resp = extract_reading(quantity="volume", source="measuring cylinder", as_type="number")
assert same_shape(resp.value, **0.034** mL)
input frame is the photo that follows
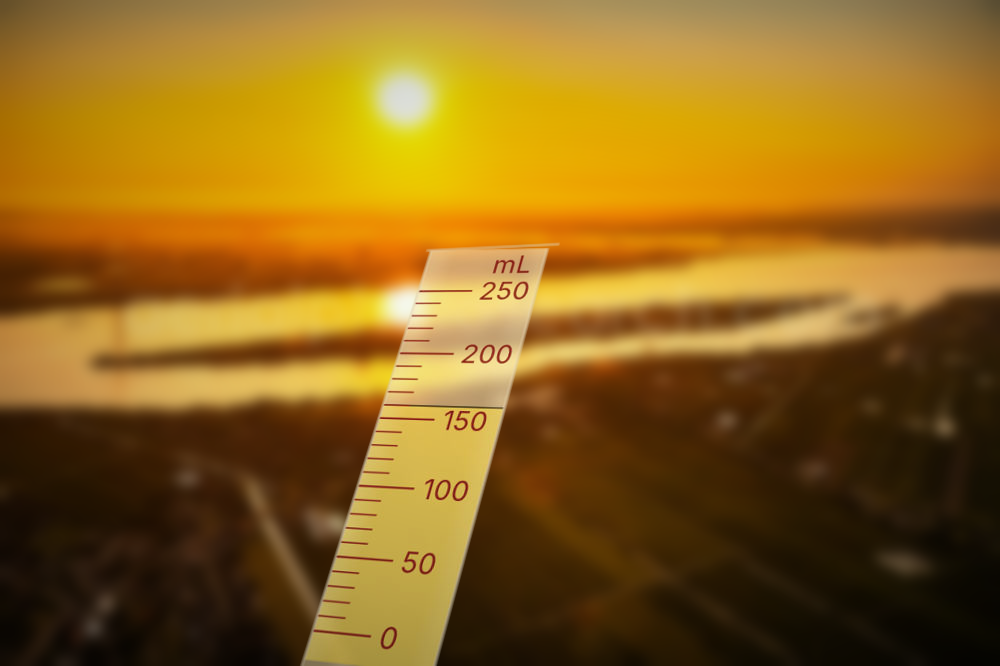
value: **160** mL
